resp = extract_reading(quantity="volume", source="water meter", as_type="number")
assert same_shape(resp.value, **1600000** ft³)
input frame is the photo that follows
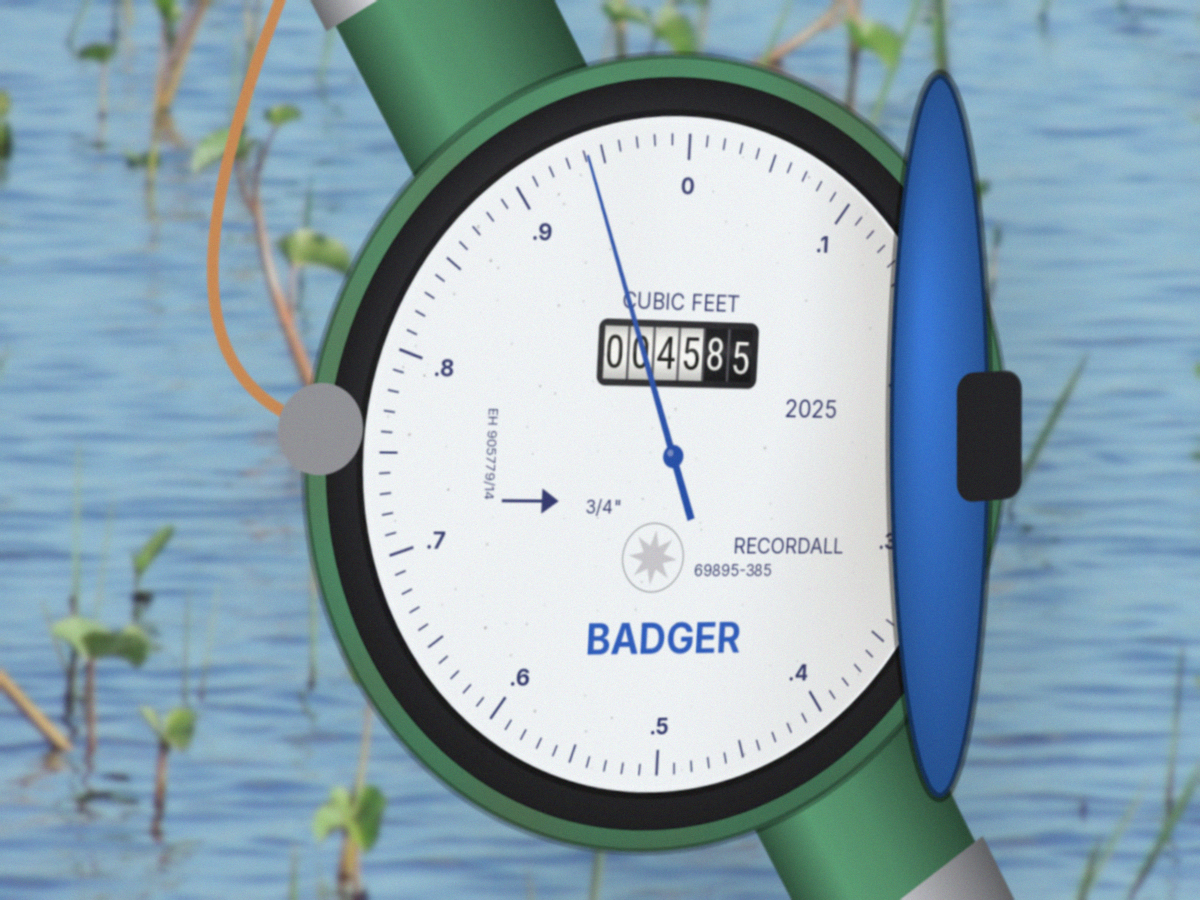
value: **4584.94** ft³
